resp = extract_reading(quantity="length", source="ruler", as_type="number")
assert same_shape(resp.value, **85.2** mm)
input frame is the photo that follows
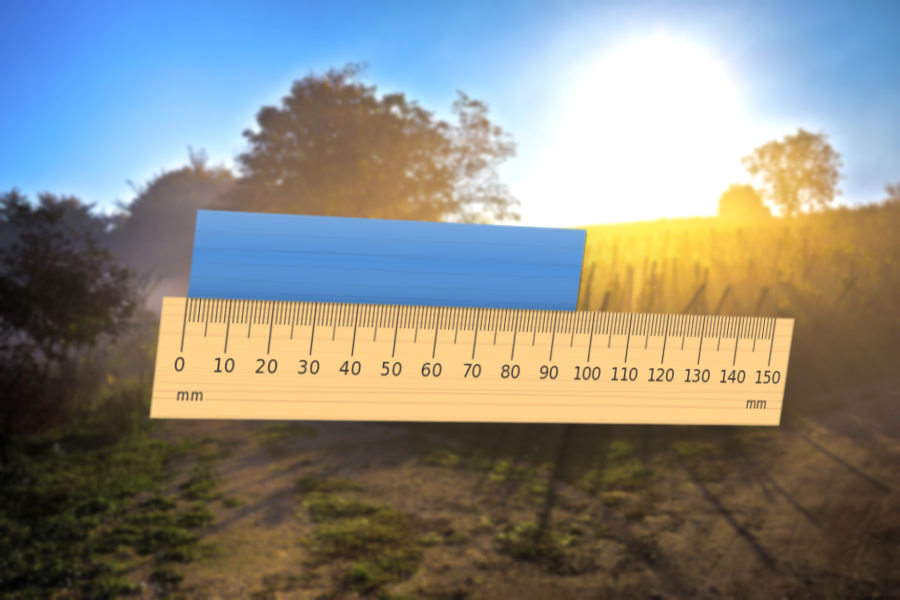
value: **95** mm
